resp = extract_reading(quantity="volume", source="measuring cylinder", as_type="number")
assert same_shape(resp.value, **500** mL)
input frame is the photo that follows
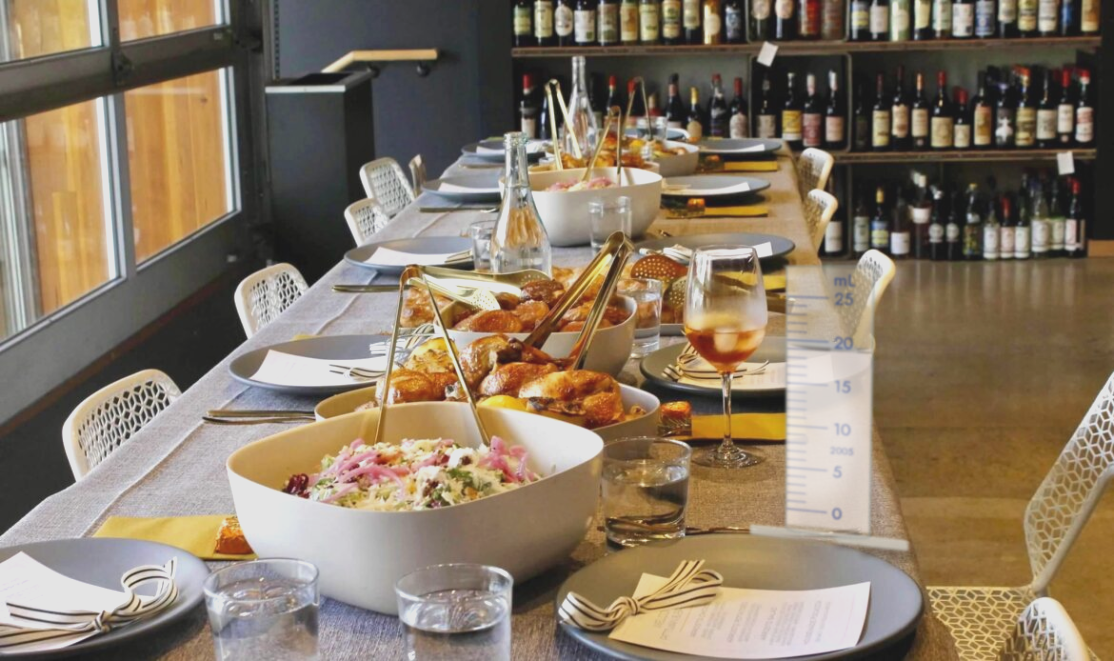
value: **19** mL
